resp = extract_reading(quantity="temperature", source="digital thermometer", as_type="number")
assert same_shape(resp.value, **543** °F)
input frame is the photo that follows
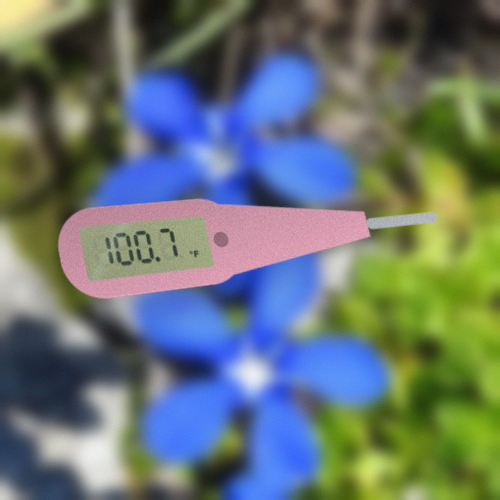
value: **100.7** °F
